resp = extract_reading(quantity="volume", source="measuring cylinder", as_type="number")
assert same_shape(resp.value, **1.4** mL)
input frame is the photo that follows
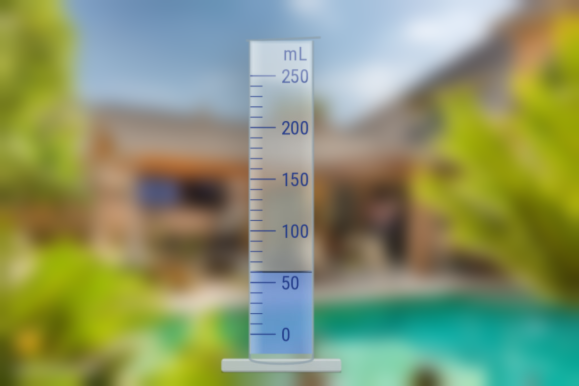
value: **60** mL
